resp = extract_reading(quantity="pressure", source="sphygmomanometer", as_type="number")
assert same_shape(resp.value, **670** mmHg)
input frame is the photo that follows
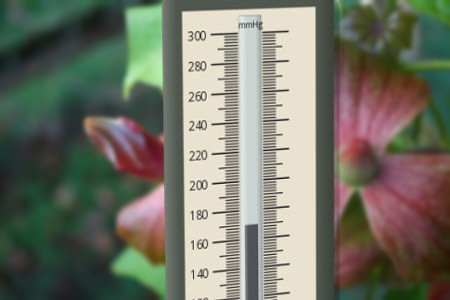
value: **170** mmHg
